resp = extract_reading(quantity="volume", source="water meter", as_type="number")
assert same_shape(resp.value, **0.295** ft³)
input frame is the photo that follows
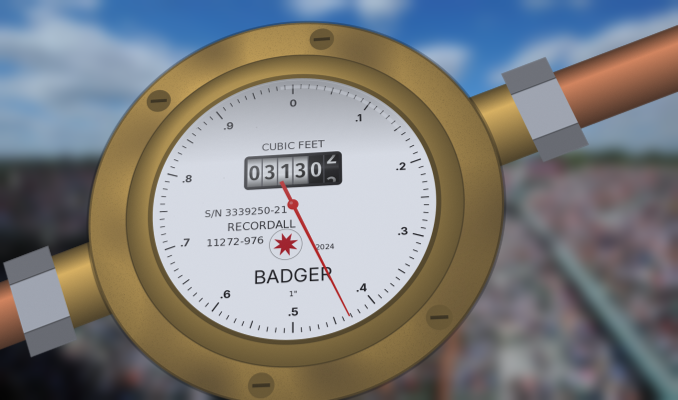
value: **31302.43** ft³
